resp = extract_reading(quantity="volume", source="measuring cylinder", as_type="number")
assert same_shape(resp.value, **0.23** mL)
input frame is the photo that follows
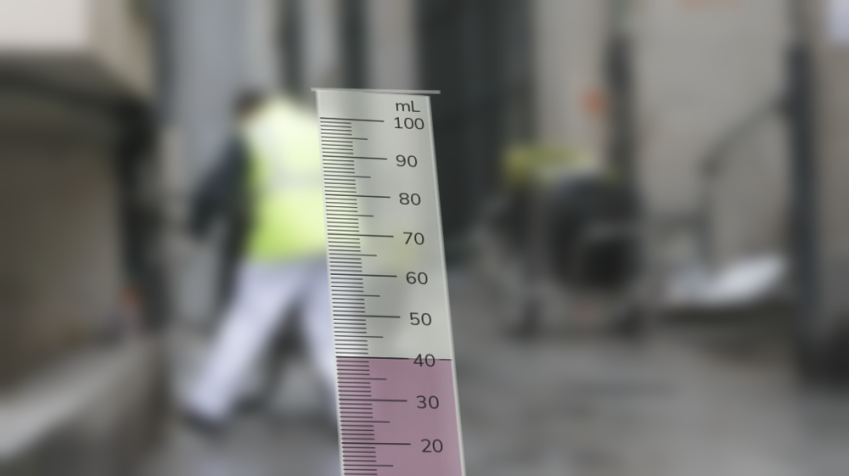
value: **40** mL
